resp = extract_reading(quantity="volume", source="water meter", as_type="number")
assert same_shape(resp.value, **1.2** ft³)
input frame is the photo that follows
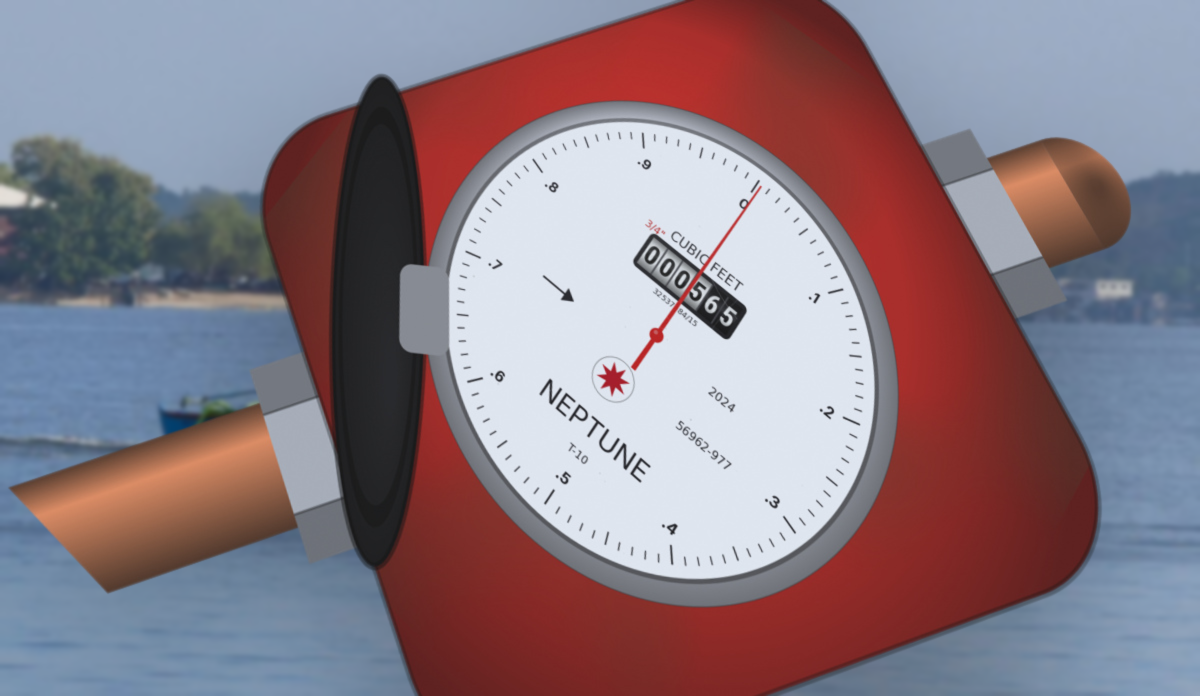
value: **565.00** ft³
